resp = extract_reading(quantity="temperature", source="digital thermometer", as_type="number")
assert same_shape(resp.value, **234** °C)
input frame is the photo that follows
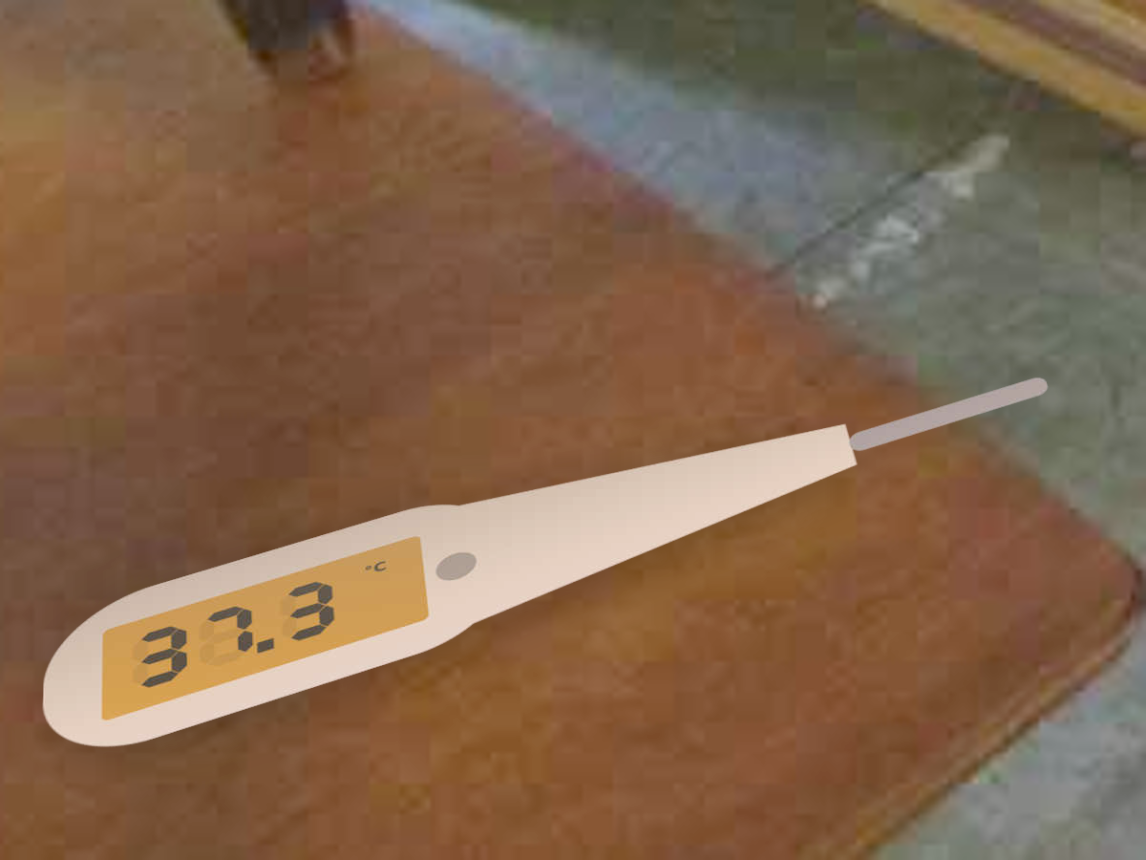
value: **37.3** °C
